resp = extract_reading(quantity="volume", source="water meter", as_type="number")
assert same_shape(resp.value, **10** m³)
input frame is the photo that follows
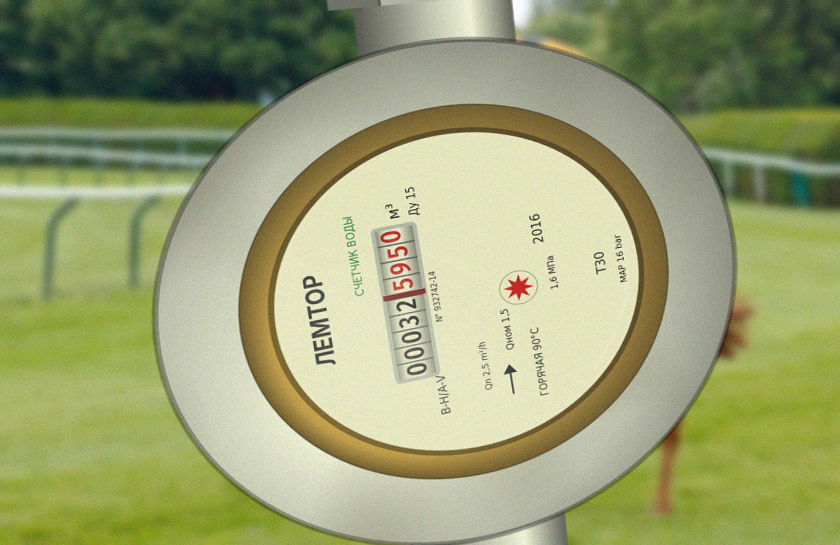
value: **32.5950** m³
